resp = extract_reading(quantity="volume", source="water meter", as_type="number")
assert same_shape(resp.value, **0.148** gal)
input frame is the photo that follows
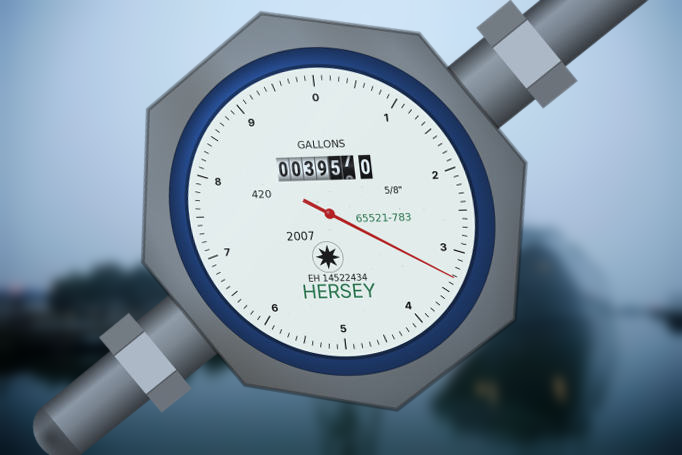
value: **39573.3** gal
